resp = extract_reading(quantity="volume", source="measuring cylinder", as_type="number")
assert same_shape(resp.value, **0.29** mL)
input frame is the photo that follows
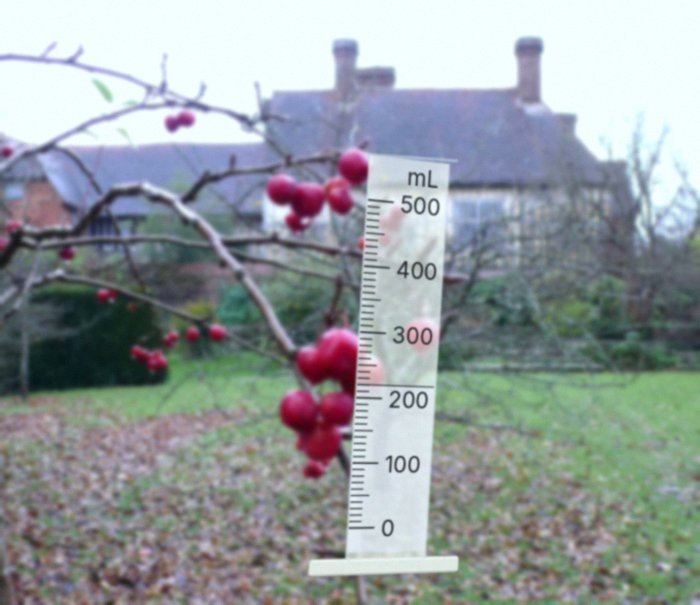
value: **220** mL
